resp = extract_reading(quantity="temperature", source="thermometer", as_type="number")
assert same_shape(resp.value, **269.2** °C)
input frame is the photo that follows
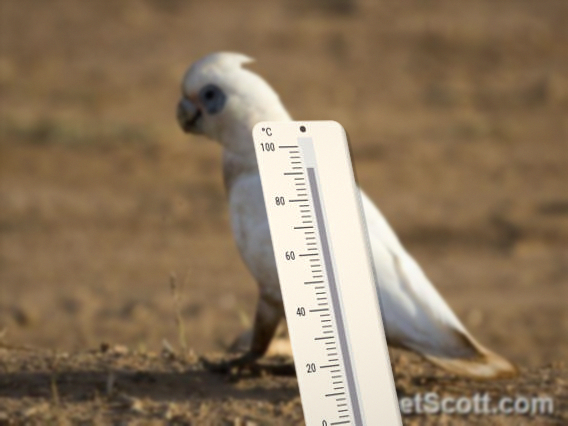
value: **92** °C
